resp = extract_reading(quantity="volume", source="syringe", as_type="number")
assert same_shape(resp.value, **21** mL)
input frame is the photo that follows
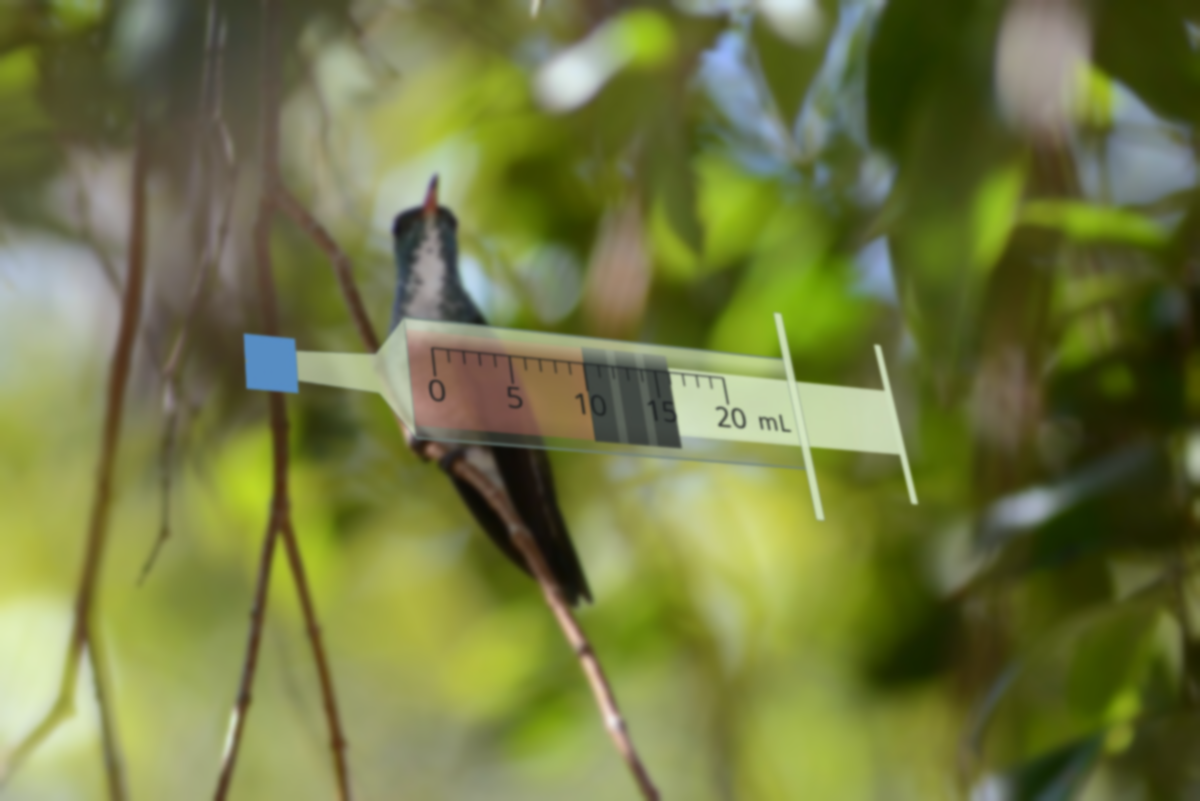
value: **10** mL
